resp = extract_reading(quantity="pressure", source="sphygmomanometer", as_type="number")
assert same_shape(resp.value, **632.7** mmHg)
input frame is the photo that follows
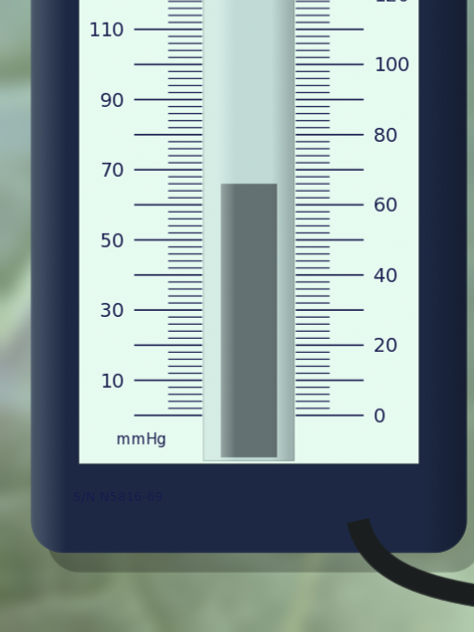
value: **66** mmHg
